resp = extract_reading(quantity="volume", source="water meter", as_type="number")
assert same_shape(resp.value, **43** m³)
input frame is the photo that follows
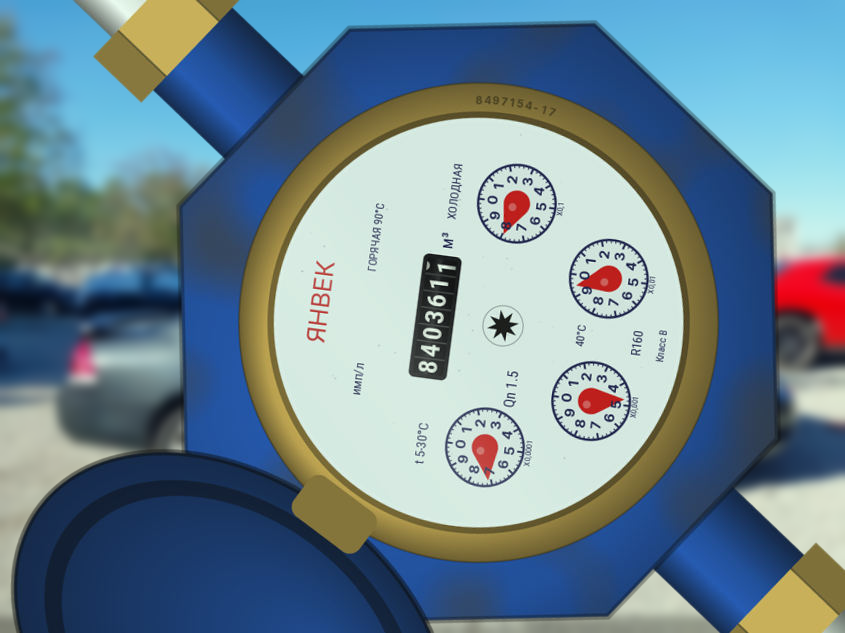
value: **8403610.7947** m³
